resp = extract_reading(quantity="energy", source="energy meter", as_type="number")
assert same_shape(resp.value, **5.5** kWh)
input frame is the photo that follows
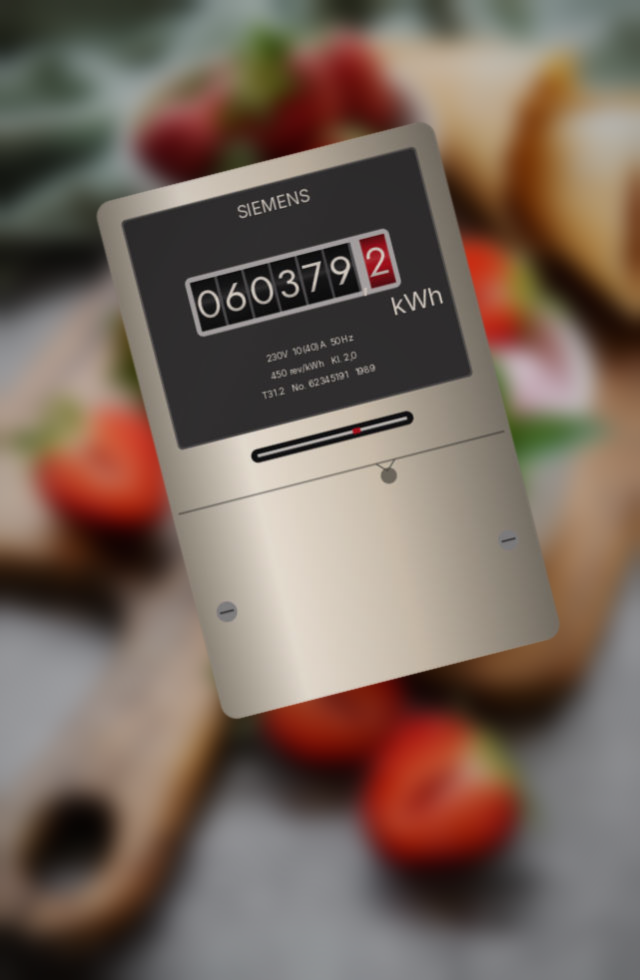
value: **60379.2** kWh
